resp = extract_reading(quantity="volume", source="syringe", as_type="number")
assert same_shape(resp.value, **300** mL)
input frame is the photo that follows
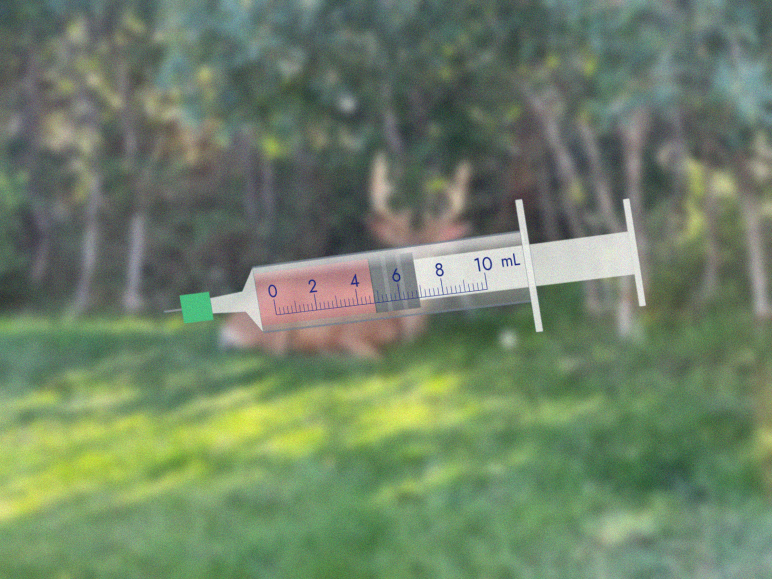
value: **4.8** mL
